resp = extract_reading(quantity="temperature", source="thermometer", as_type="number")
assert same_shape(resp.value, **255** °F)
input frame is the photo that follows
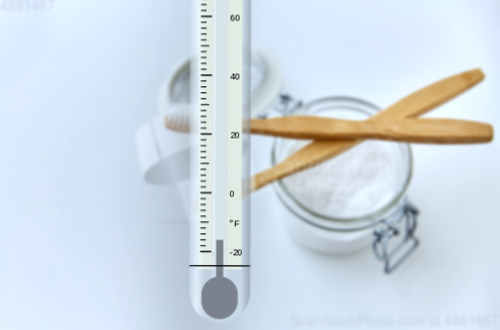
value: **-16** °F
